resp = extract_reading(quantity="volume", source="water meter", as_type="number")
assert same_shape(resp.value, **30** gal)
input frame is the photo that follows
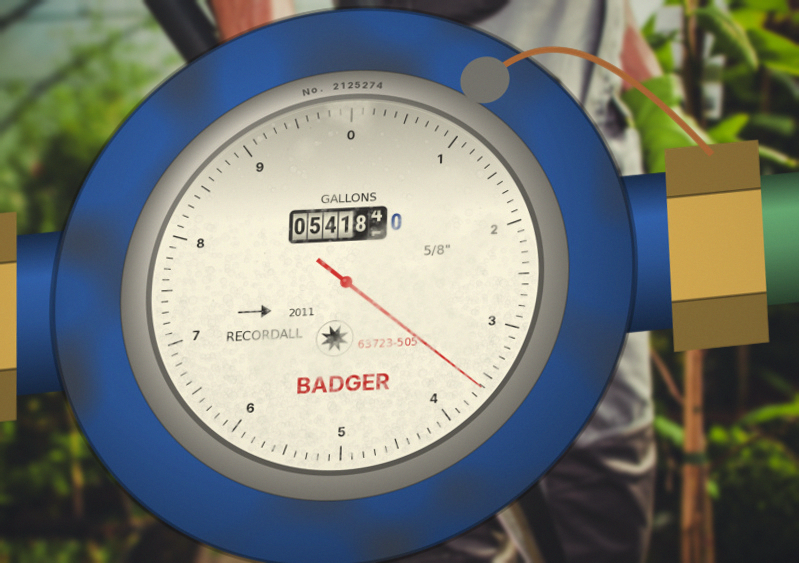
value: **541843.6** gal
